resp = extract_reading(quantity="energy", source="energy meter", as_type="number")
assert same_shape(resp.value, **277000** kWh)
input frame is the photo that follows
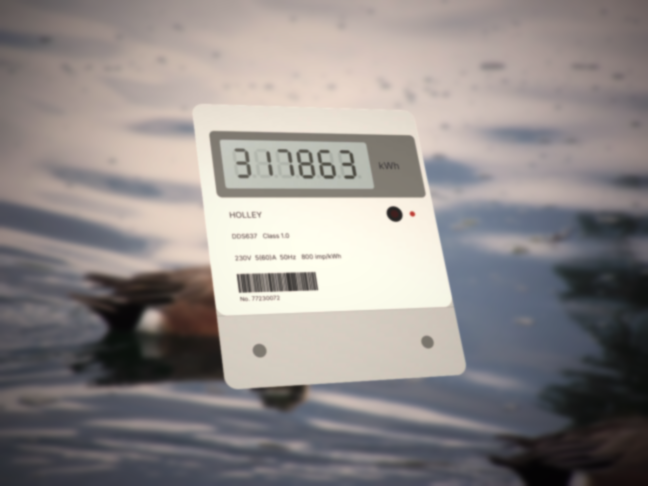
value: **317863** kWh
